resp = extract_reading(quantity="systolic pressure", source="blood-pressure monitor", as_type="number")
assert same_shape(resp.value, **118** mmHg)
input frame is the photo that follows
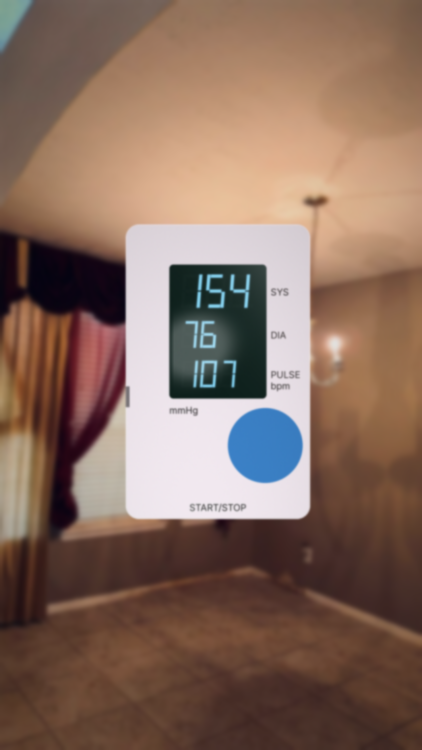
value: **154** mmHg
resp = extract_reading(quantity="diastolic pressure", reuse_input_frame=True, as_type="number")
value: **76** mmHg
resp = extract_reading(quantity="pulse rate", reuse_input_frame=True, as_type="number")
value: **107** bpm
